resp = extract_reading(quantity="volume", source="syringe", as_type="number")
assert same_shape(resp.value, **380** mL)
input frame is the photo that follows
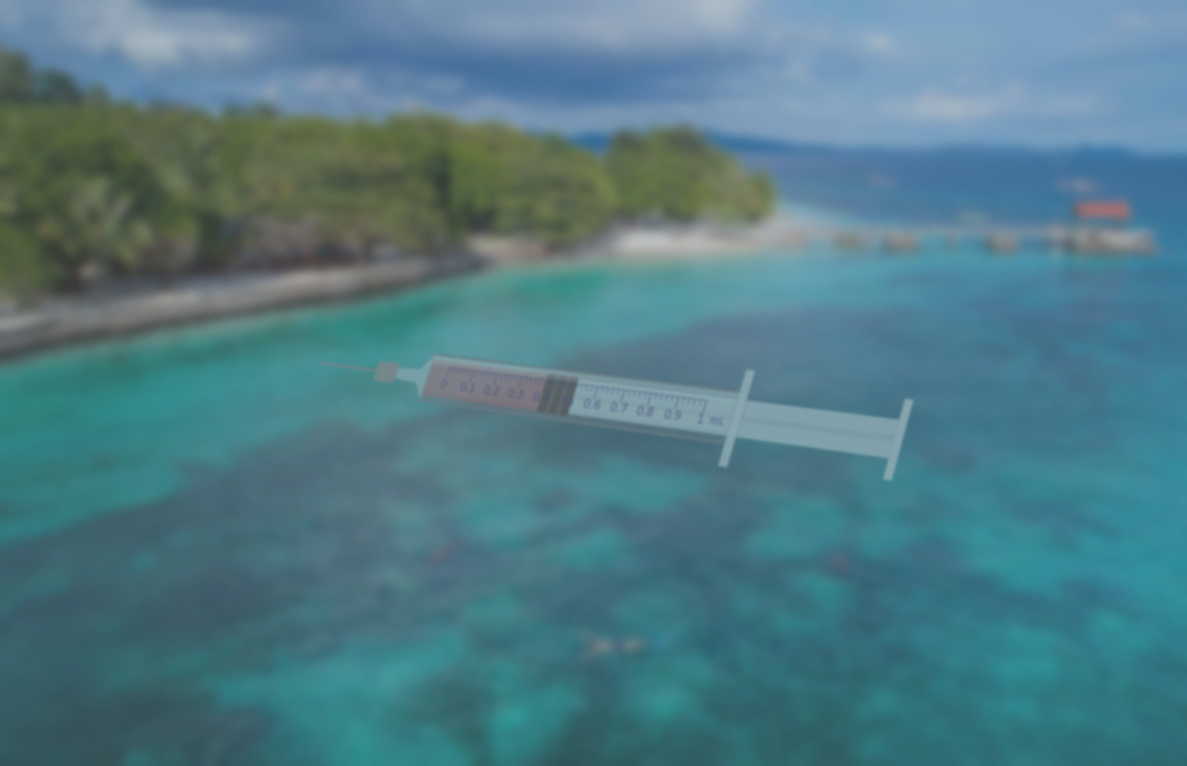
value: **0.4** mL
